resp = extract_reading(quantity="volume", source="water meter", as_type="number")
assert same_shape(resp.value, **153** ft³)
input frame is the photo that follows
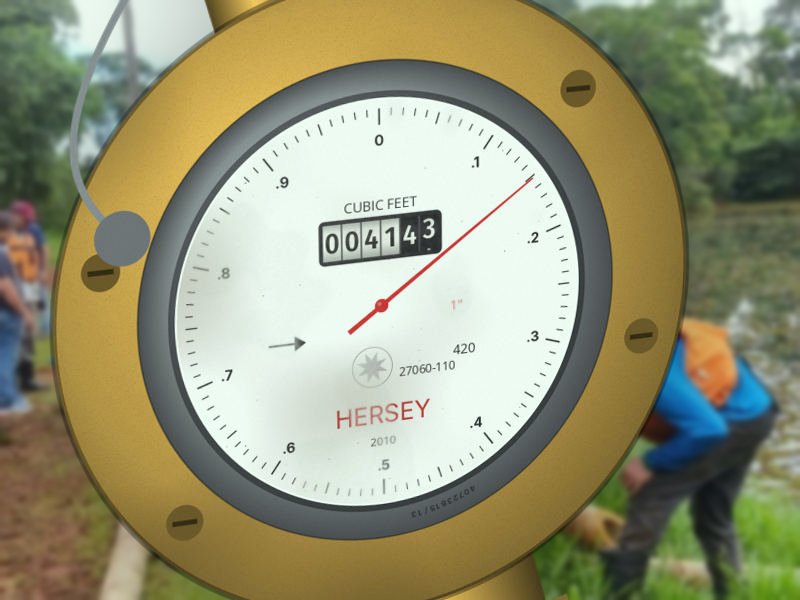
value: **4143.15** ft³
